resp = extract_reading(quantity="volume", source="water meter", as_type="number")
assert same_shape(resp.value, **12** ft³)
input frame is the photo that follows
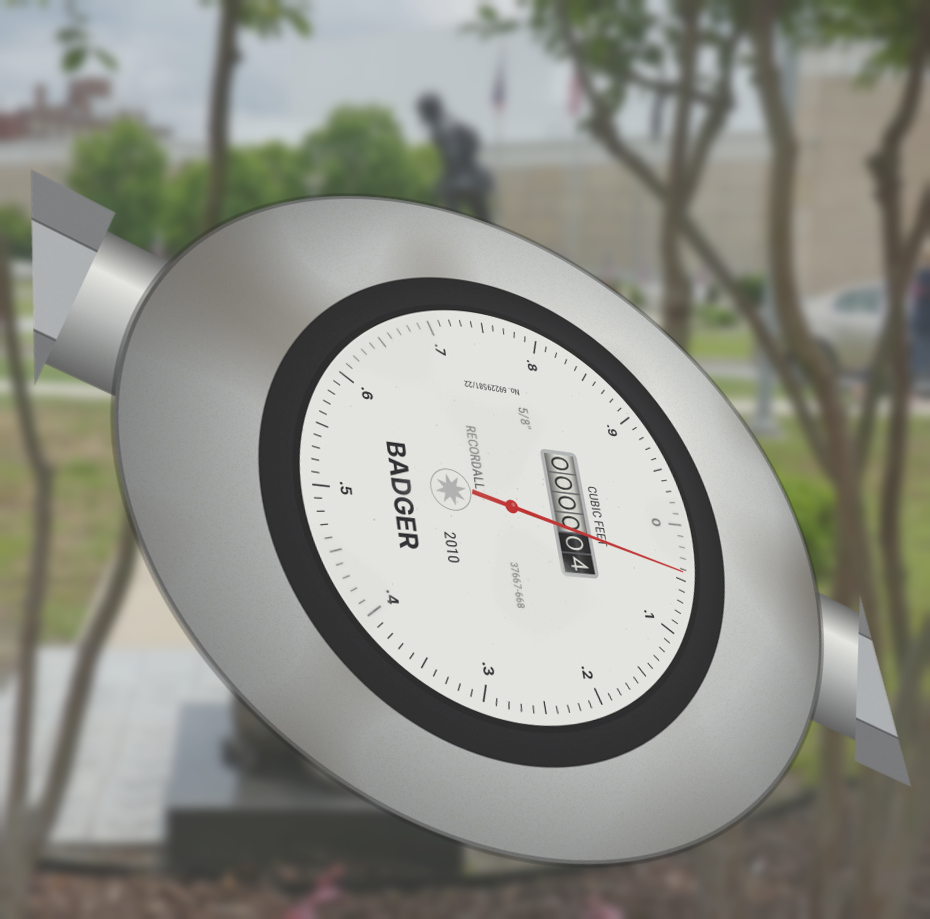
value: **4.04** ft³
